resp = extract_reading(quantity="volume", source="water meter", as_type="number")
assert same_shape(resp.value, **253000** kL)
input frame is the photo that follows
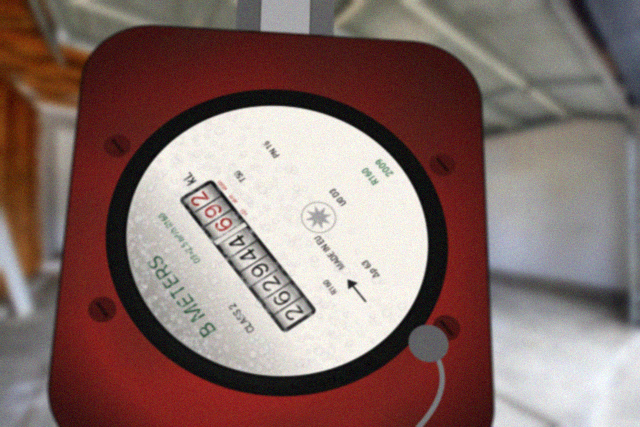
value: **262944.692** kL
